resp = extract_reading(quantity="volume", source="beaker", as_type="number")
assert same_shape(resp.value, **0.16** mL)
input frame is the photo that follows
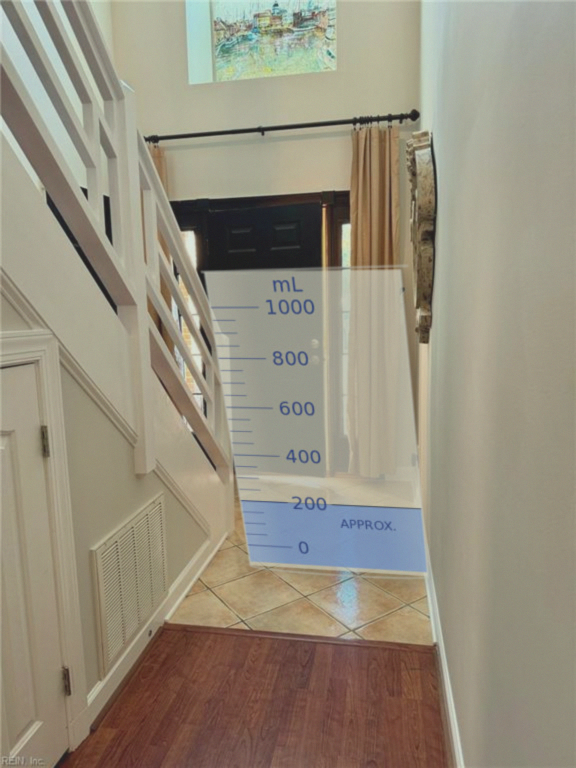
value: **200** mL
